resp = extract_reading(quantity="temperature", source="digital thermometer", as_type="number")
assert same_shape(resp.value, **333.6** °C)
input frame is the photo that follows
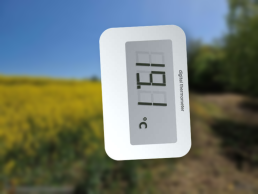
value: **19.1** °C
